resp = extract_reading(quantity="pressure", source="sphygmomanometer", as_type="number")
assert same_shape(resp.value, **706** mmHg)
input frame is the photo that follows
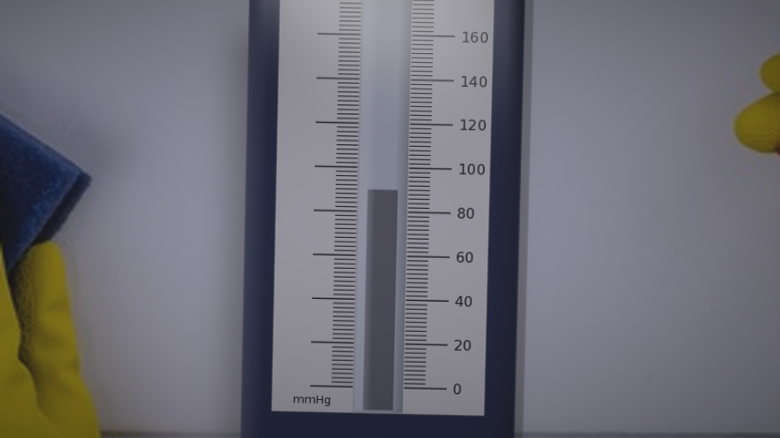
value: **90** mmHg
